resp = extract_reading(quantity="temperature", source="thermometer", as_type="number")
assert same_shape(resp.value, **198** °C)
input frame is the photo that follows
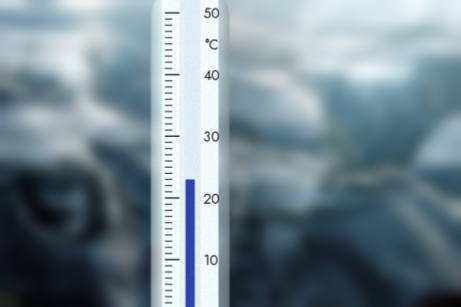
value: **23** °C
